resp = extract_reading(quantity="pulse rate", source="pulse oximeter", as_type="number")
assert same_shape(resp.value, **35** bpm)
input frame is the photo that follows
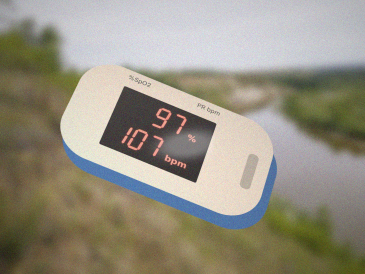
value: **107** bpm
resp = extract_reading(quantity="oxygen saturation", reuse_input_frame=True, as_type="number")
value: **97** %
